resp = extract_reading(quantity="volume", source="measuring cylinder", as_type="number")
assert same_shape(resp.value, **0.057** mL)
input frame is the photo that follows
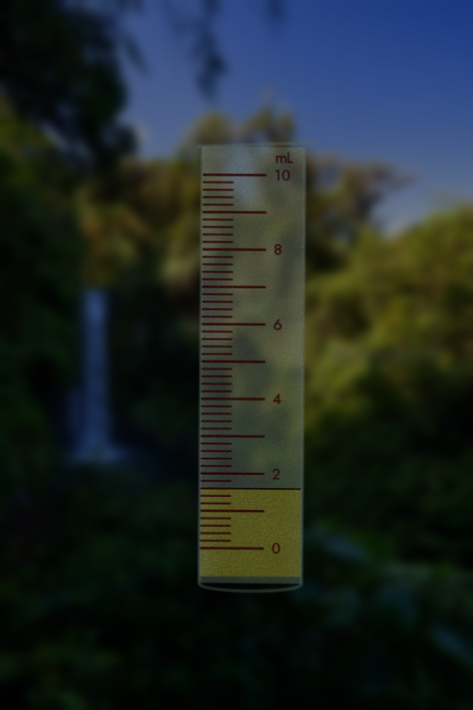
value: **1.6** mL
